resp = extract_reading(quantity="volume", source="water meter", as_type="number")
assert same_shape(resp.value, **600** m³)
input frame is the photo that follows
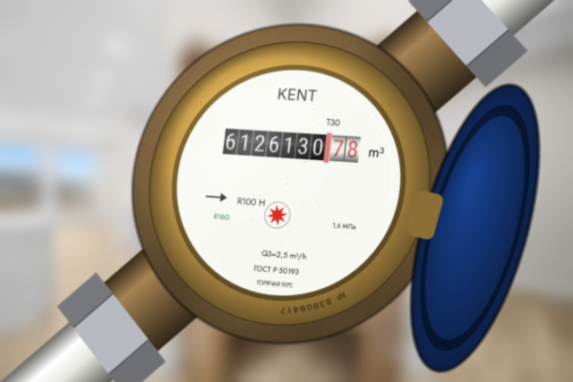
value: **6126130.78** m³
